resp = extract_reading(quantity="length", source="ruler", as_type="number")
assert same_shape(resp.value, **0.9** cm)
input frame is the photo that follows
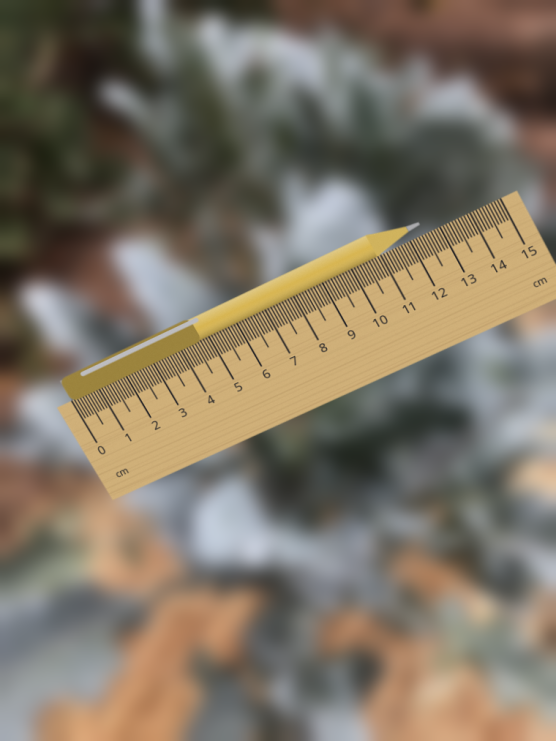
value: **12.5** cm
